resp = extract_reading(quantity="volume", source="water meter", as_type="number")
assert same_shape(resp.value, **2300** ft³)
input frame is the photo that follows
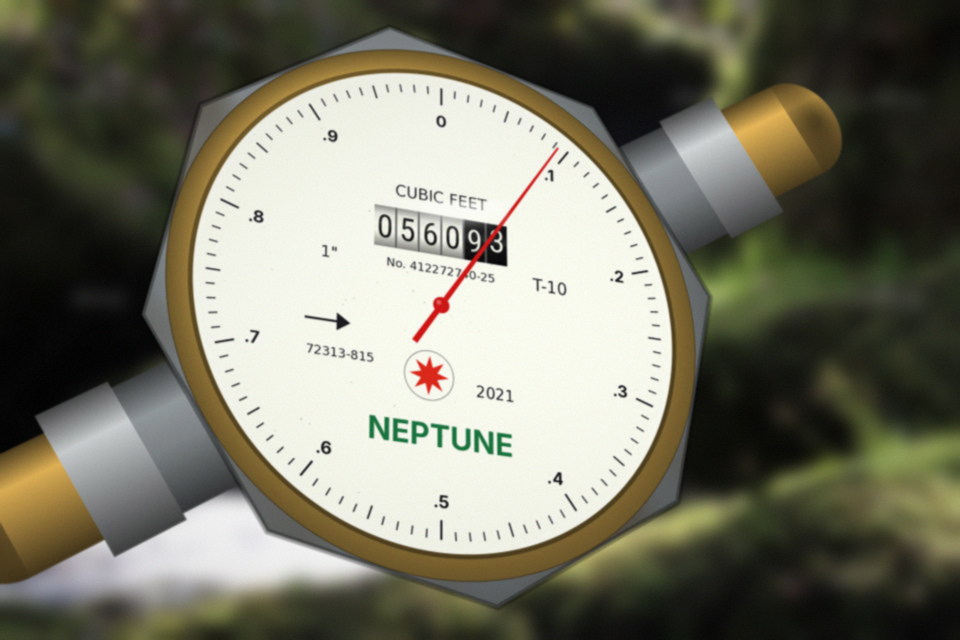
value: **56093.09** ft³
